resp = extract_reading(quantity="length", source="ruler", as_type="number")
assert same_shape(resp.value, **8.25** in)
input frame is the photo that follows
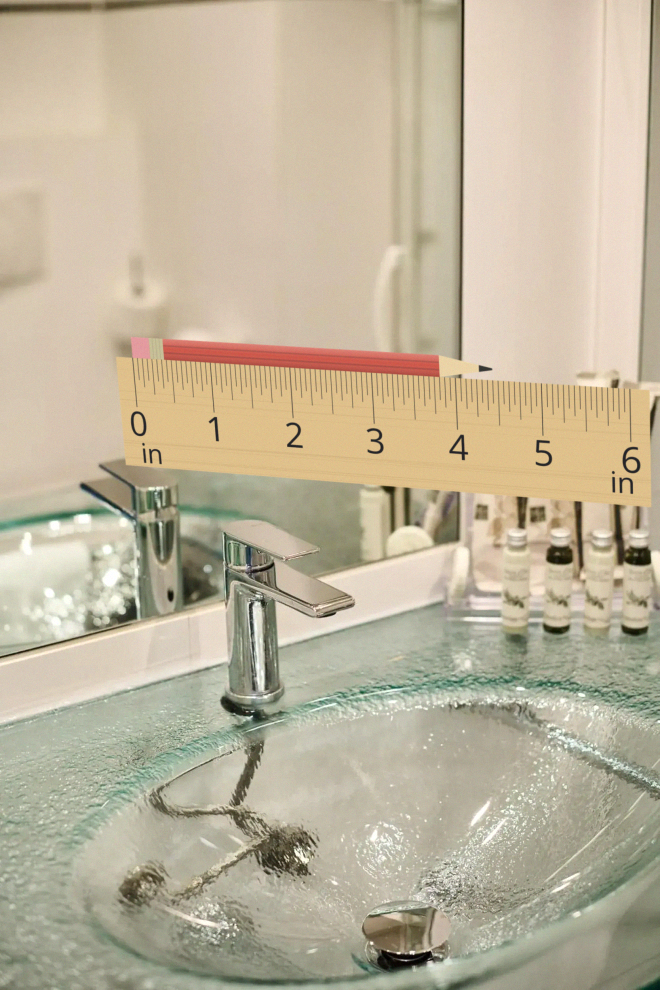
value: **4.4375** in
